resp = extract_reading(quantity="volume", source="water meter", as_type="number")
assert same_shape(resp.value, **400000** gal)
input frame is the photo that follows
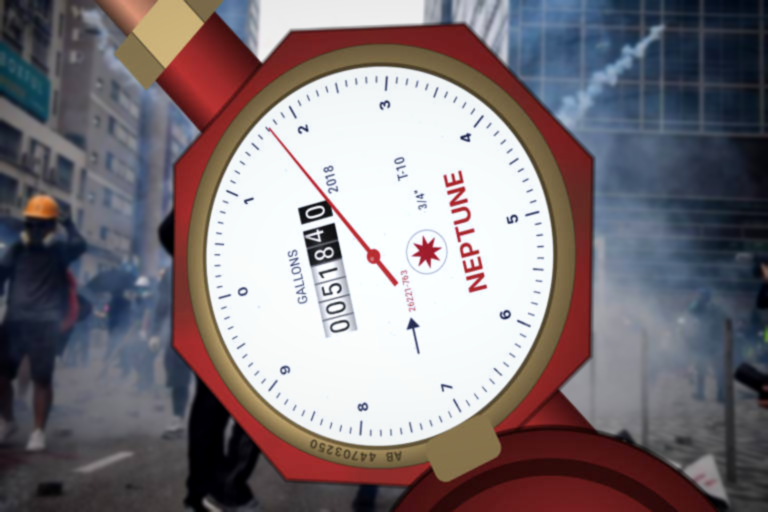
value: **51841.7** gal
